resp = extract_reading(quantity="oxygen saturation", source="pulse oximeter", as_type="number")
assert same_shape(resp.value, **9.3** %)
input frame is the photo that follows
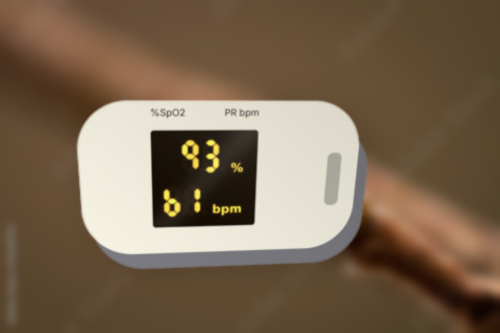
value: **93** %
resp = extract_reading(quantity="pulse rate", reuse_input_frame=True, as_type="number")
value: **61** bpm
